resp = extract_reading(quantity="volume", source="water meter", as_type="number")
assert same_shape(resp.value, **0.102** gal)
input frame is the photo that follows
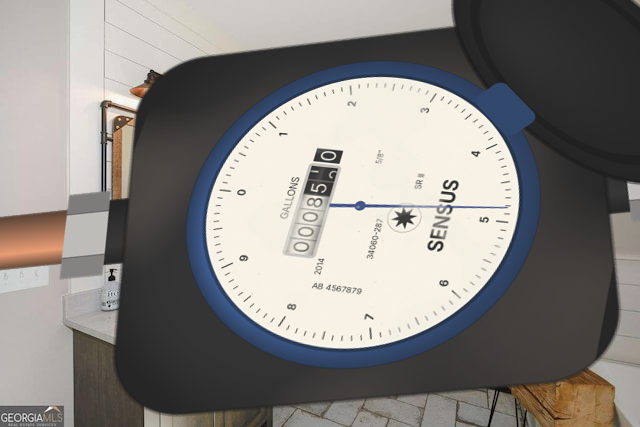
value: **8514.8** gal
